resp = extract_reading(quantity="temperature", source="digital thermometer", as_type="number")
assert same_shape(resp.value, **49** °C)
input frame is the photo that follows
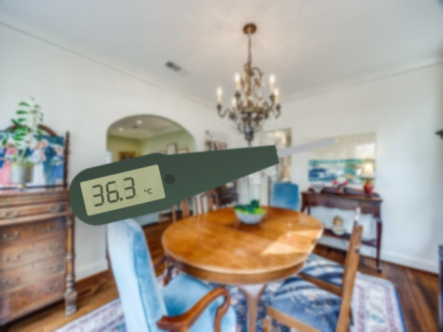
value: **36.3** °C
